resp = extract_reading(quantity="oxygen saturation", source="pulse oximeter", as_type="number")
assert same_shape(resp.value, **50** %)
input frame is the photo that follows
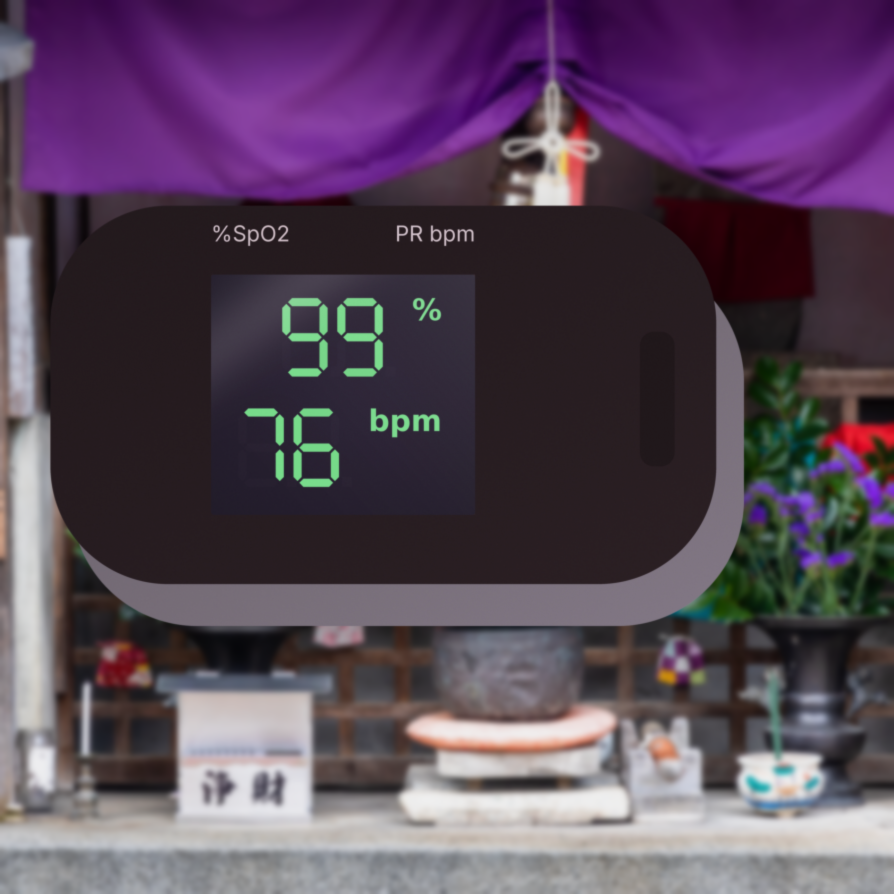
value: **99** %
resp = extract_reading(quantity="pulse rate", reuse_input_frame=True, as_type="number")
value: **76** bpm
